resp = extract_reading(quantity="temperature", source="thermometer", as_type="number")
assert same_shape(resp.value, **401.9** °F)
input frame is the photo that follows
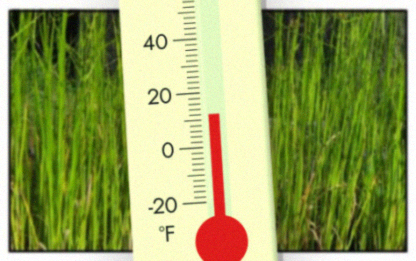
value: **12** °F
